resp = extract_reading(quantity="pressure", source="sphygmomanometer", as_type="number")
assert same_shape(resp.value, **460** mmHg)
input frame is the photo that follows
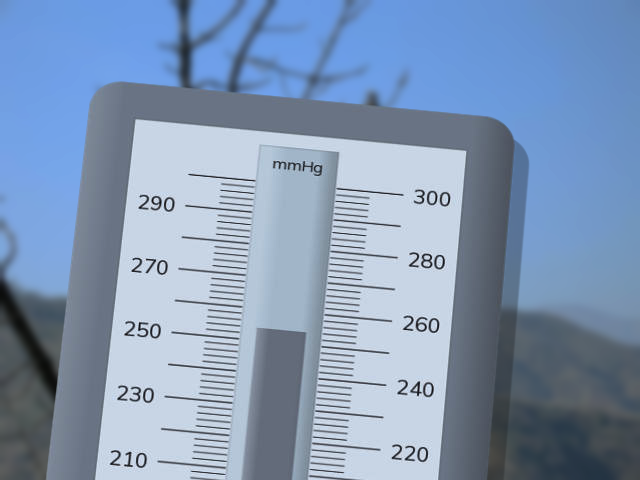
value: **254** mmHg
